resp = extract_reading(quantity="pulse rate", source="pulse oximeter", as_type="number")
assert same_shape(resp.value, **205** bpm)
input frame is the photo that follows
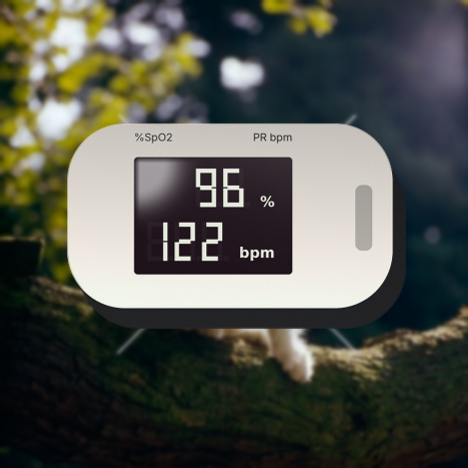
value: **122** bpm
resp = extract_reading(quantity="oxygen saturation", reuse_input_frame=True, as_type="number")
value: **96** %
